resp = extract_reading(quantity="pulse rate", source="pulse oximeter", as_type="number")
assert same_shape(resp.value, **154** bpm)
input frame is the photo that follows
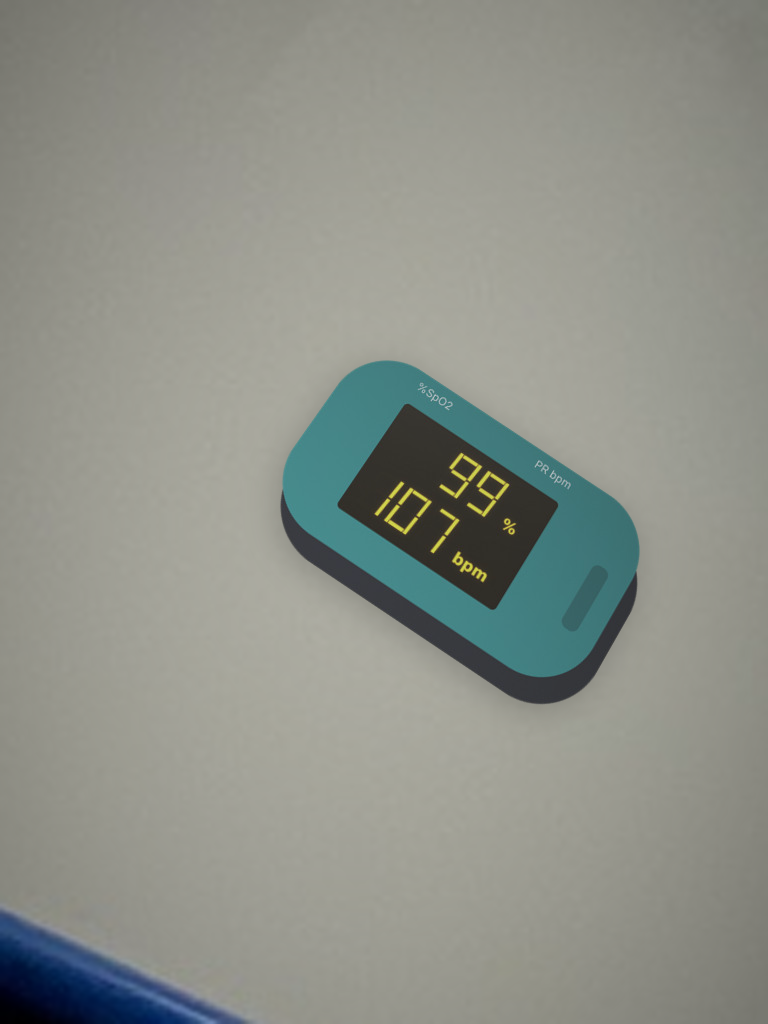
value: **107** bpm
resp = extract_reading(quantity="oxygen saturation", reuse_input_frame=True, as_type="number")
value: **99** %
